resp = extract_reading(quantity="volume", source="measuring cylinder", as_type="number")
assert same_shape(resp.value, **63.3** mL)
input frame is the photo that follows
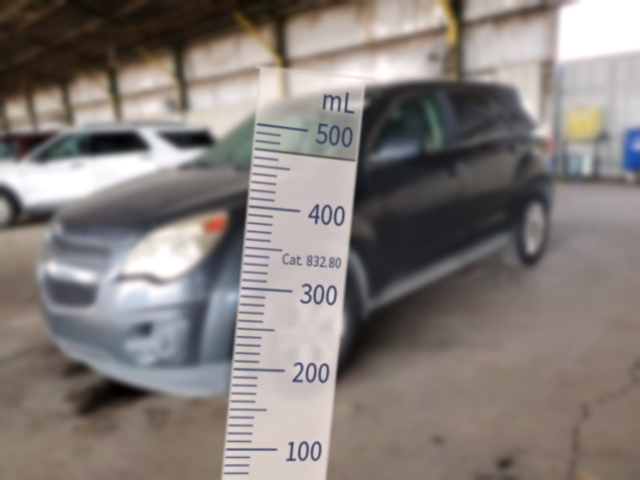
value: **470** mL
